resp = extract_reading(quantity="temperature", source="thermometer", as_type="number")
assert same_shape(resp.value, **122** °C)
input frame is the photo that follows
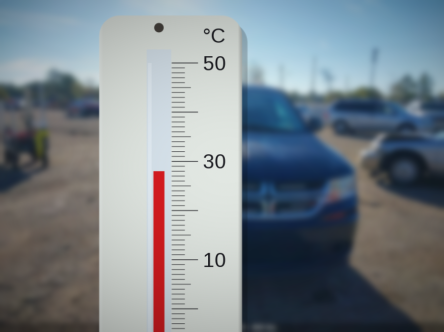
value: **28** °C
